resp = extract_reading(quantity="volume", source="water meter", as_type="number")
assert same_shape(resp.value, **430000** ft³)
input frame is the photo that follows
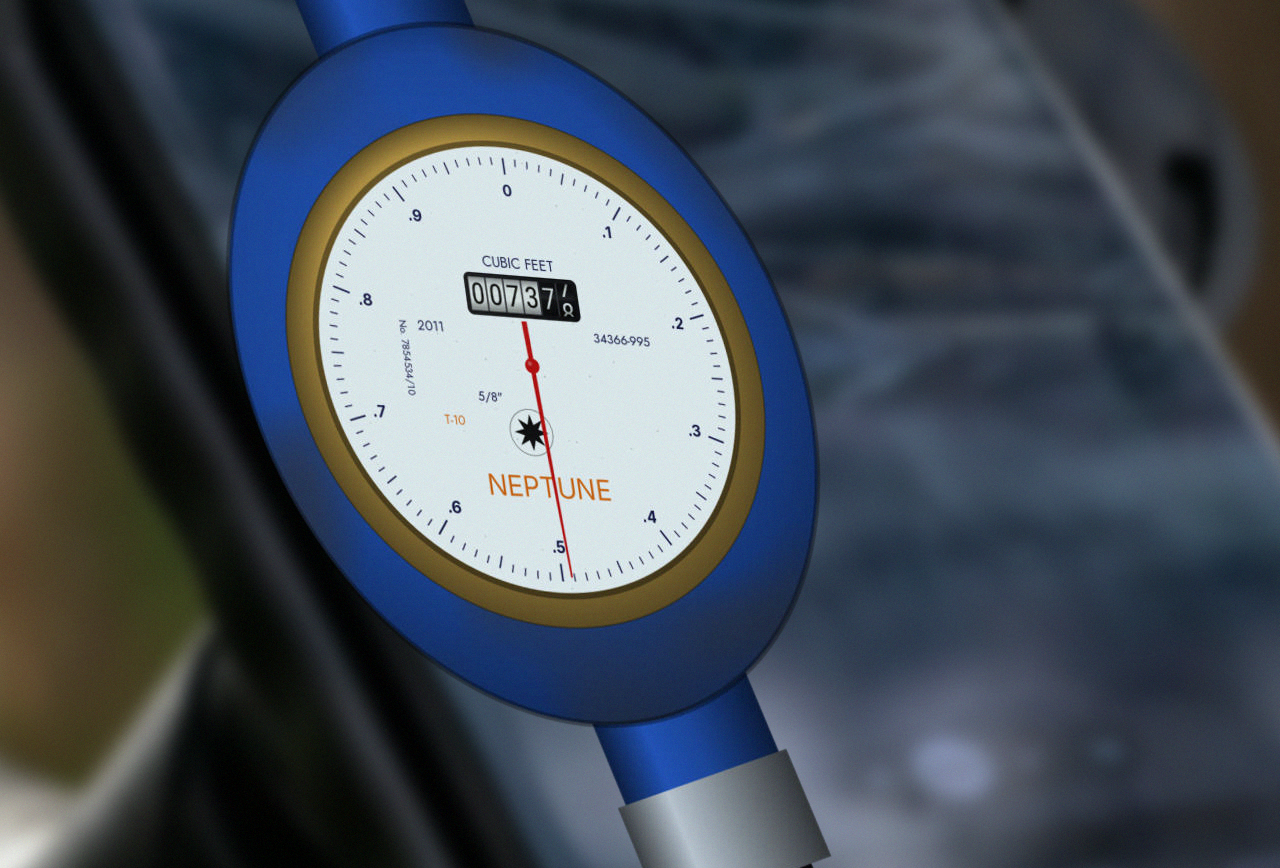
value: **7377.49** ft³
